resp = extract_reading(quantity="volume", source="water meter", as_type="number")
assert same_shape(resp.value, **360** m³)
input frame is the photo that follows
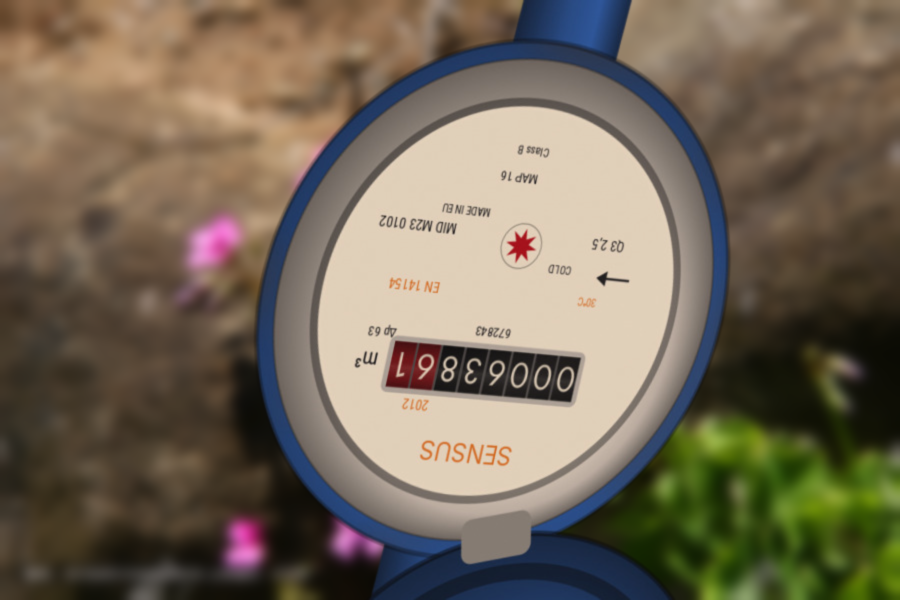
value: **638.61** m³
